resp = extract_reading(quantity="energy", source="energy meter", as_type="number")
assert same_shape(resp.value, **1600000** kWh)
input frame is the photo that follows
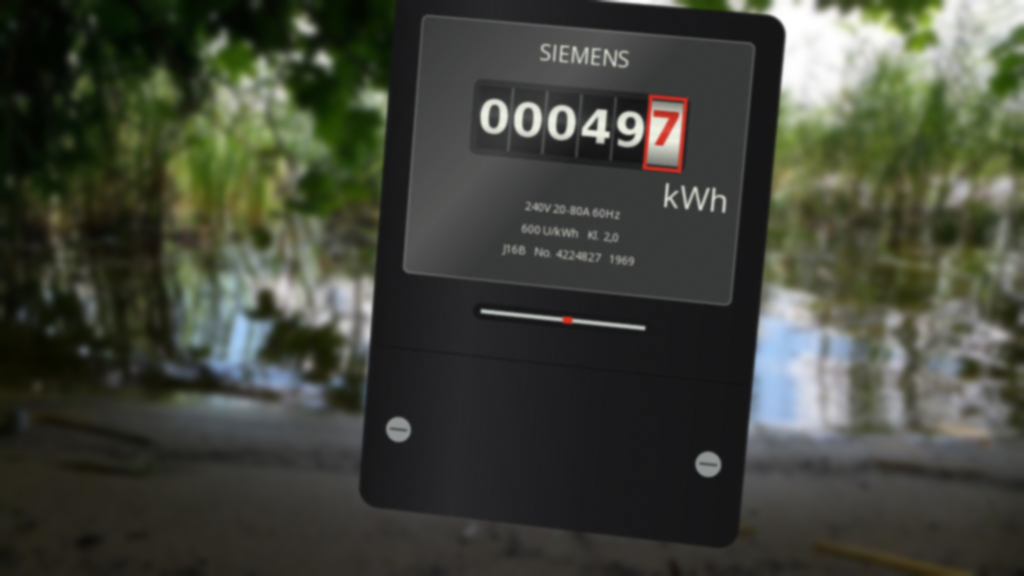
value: **49.7** kWh
